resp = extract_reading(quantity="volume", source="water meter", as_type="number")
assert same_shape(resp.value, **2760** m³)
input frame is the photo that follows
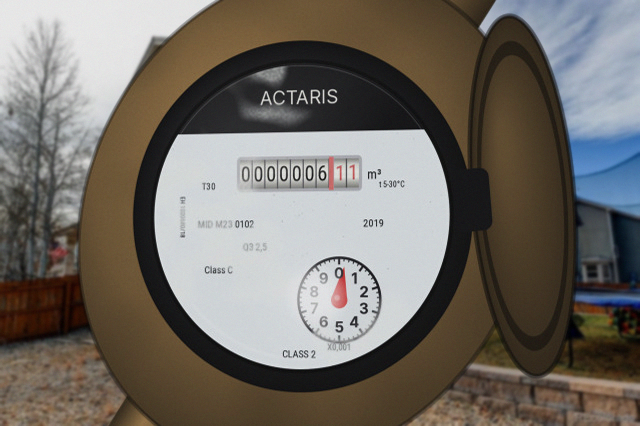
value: **6.110** m³
